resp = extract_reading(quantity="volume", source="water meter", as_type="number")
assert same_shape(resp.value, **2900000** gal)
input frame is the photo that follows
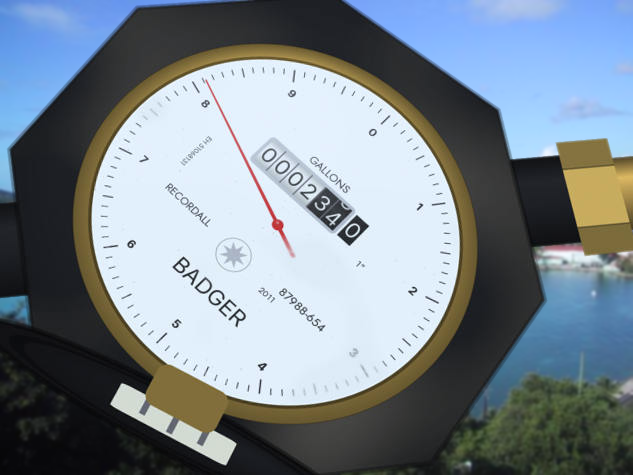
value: **2338.1** gal
